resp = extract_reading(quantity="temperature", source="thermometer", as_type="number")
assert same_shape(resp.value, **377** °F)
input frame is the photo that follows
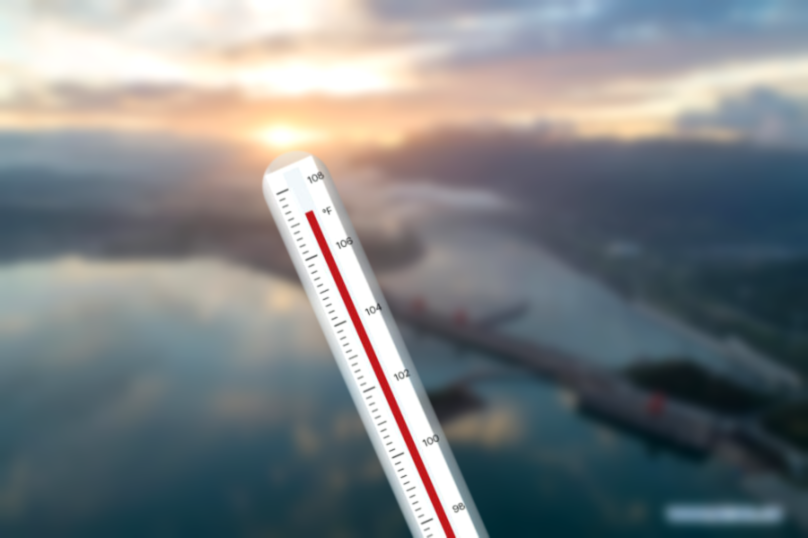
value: **107.2** °F
